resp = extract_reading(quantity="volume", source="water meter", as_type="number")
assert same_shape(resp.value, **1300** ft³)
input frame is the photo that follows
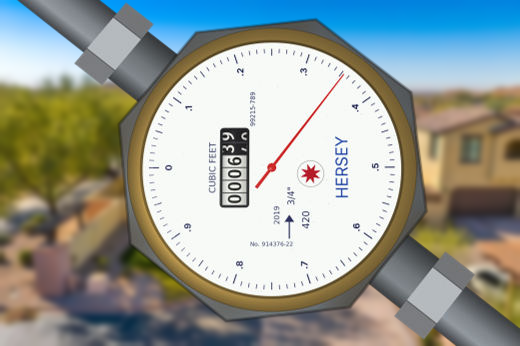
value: **639.35** ft³
